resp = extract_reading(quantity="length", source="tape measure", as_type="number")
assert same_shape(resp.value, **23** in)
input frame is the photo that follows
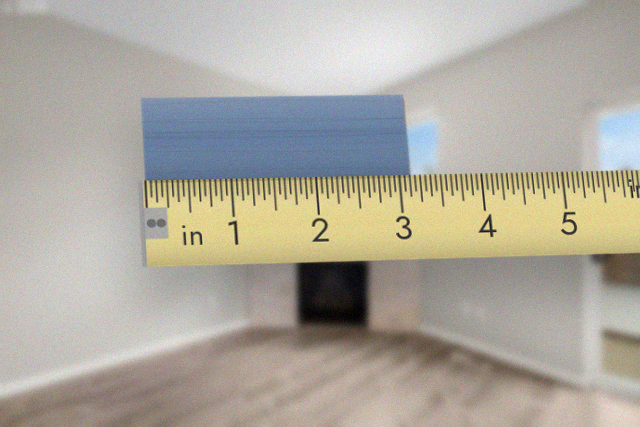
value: **3.125** in
